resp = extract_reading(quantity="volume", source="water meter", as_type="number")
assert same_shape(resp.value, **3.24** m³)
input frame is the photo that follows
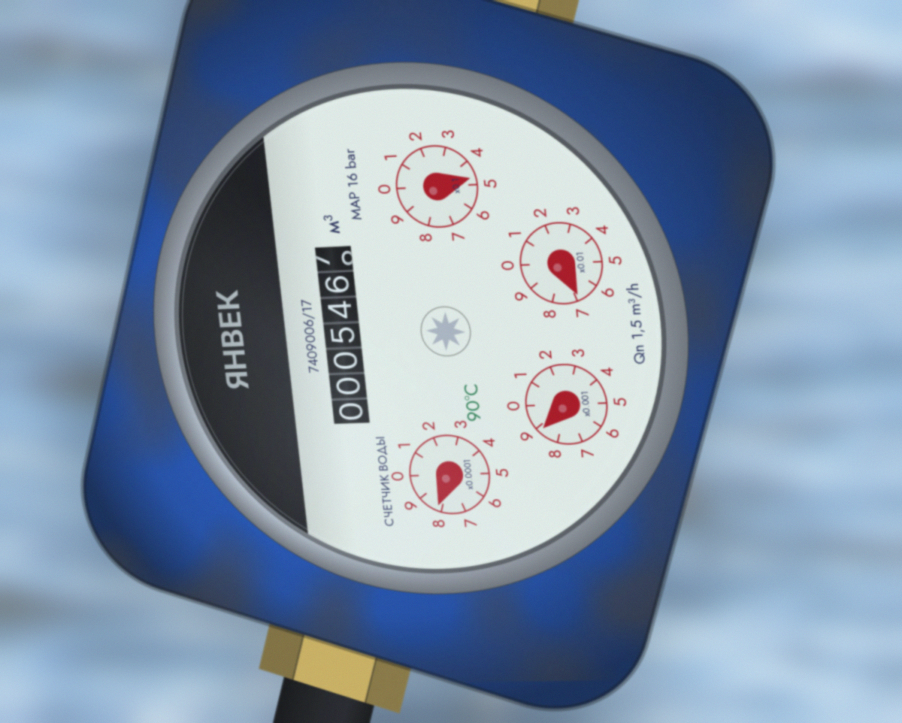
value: **5467.4688** m³
